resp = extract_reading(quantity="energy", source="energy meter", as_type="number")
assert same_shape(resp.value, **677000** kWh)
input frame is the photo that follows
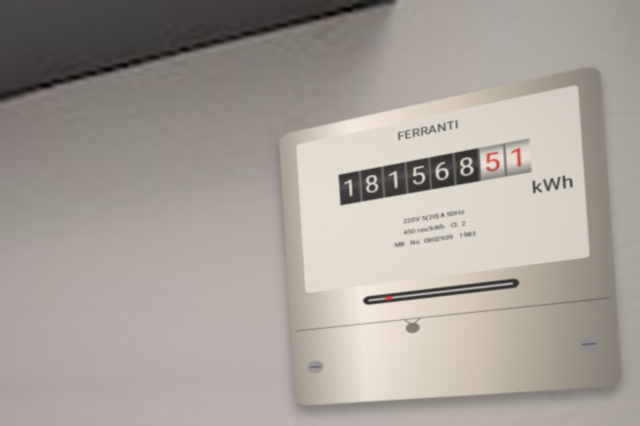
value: **181568.51** kWh
